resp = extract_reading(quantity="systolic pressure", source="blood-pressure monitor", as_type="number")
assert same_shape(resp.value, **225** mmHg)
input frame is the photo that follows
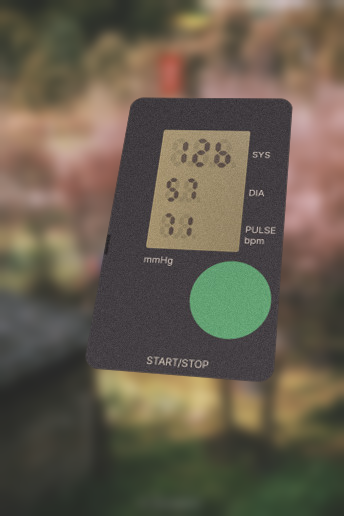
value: **126** mmHg
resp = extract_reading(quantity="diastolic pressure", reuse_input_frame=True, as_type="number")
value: **57** mmHg
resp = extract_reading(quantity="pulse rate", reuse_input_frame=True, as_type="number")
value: **71** bpm
